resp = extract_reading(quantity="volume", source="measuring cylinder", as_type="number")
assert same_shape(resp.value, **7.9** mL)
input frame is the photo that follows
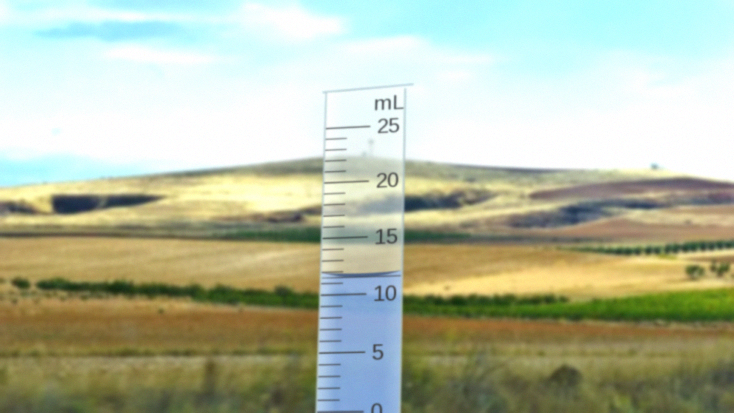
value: **11.5** mL
